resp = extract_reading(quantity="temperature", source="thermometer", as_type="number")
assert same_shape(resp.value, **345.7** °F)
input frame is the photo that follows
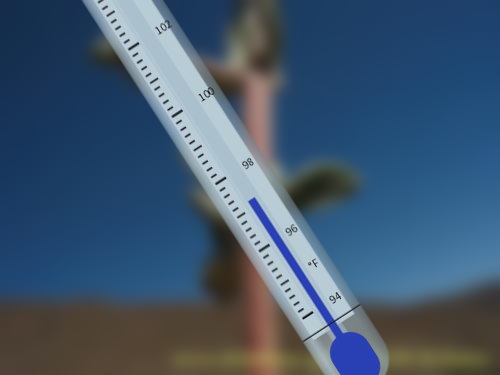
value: **97.2** °F
